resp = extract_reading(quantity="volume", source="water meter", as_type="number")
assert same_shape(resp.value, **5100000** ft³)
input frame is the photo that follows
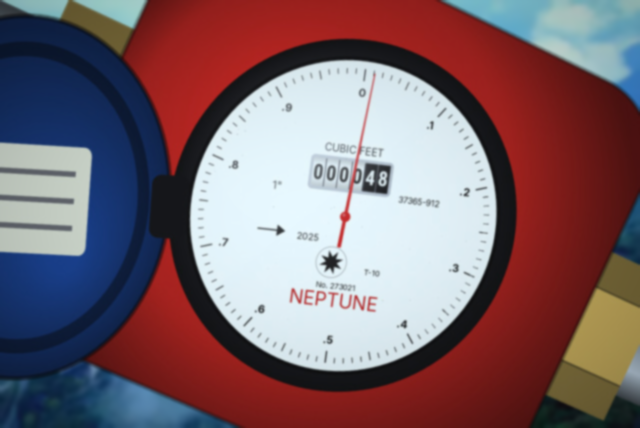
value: **48.01** ft³
